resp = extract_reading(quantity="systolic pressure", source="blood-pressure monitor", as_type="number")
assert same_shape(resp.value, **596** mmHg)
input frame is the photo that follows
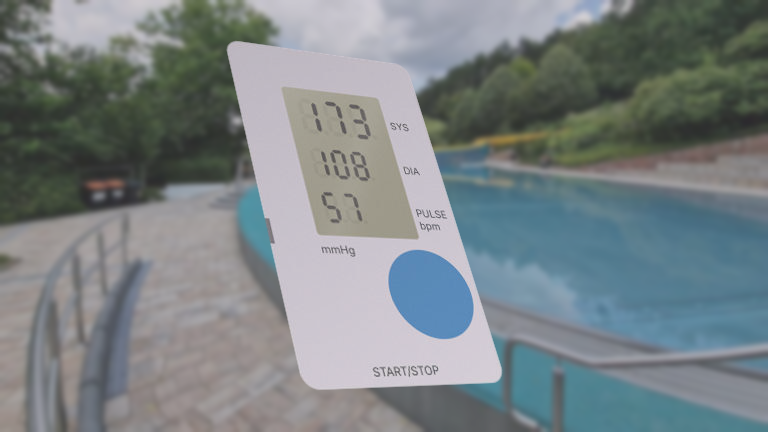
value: **173** mmHg
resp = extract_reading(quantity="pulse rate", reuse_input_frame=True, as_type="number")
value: **57** bpm
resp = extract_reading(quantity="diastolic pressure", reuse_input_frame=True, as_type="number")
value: **108** mmHg
